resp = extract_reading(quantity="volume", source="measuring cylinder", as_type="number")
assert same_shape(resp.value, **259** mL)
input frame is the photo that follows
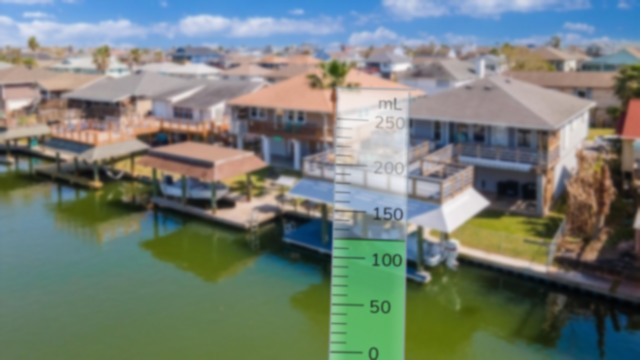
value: **120** mL
